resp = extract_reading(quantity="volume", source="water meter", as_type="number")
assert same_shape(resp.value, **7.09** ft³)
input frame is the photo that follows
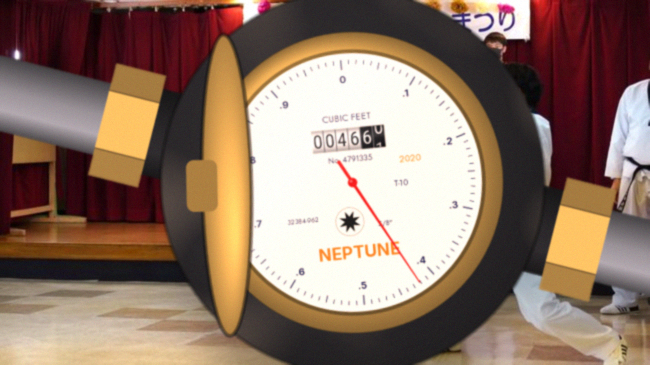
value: **4660.42** ft³
